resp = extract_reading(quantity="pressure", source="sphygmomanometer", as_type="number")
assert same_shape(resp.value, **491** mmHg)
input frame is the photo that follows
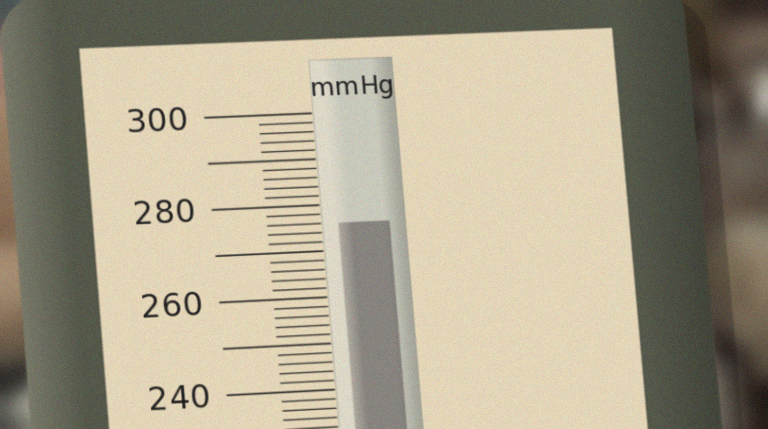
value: **276** mmHg
